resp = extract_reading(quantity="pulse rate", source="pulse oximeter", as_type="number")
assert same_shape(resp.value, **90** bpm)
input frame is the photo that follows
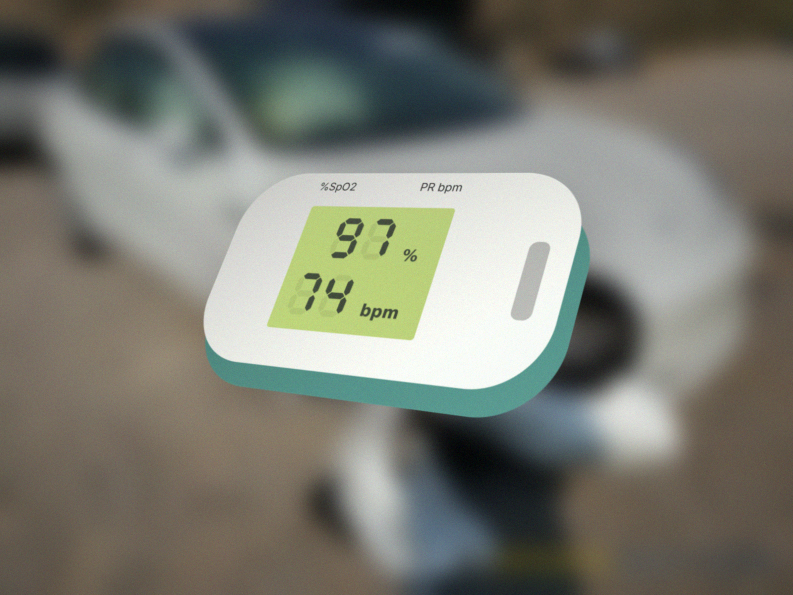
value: **74** bpm
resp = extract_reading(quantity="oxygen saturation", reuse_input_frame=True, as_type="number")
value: **97** %
